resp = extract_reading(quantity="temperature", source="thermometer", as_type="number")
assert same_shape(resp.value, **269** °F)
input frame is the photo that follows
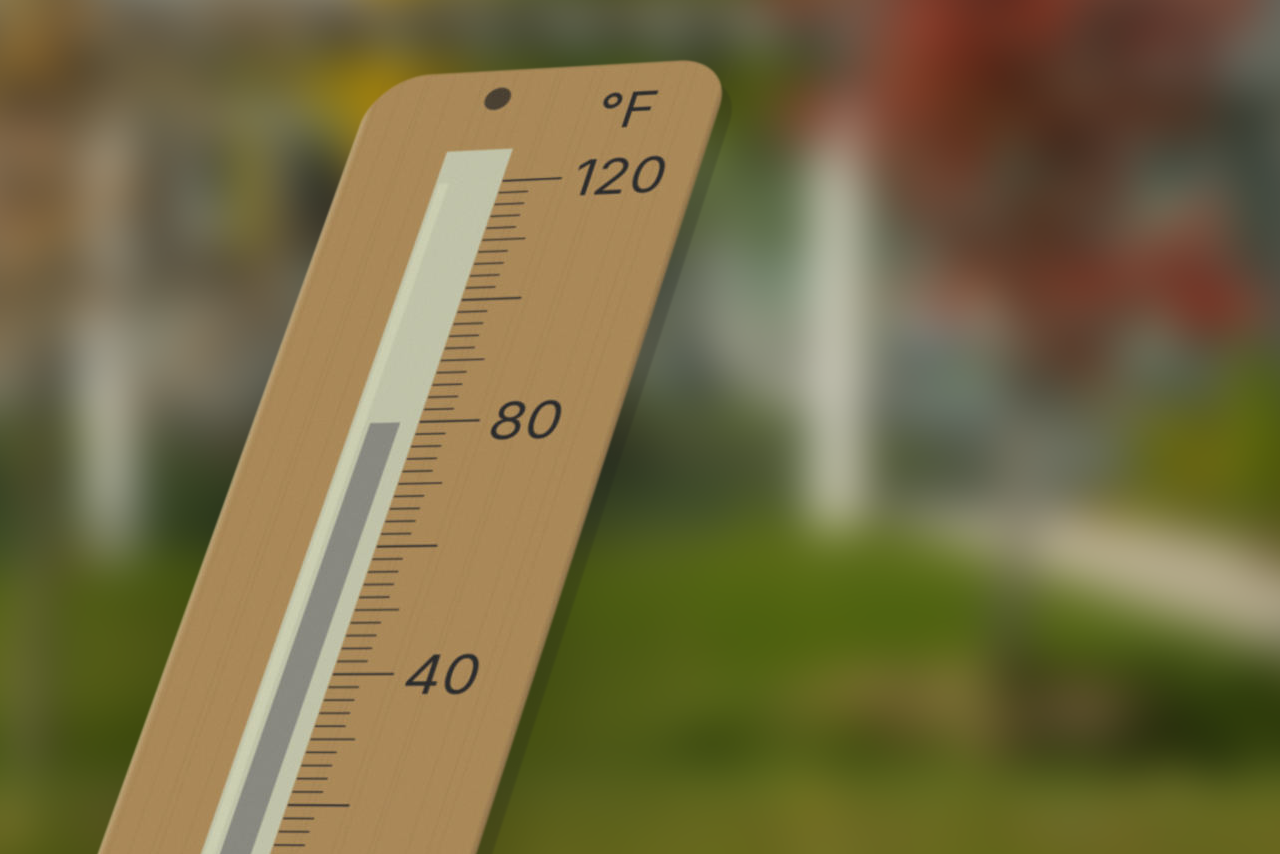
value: **80** °F
